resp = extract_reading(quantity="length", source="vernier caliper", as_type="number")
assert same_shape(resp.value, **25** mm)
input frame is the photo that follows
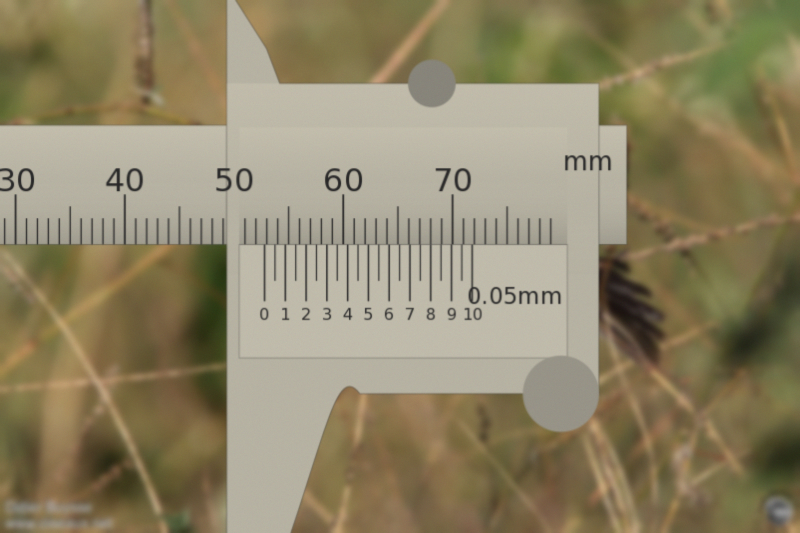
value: **52.8** mm
